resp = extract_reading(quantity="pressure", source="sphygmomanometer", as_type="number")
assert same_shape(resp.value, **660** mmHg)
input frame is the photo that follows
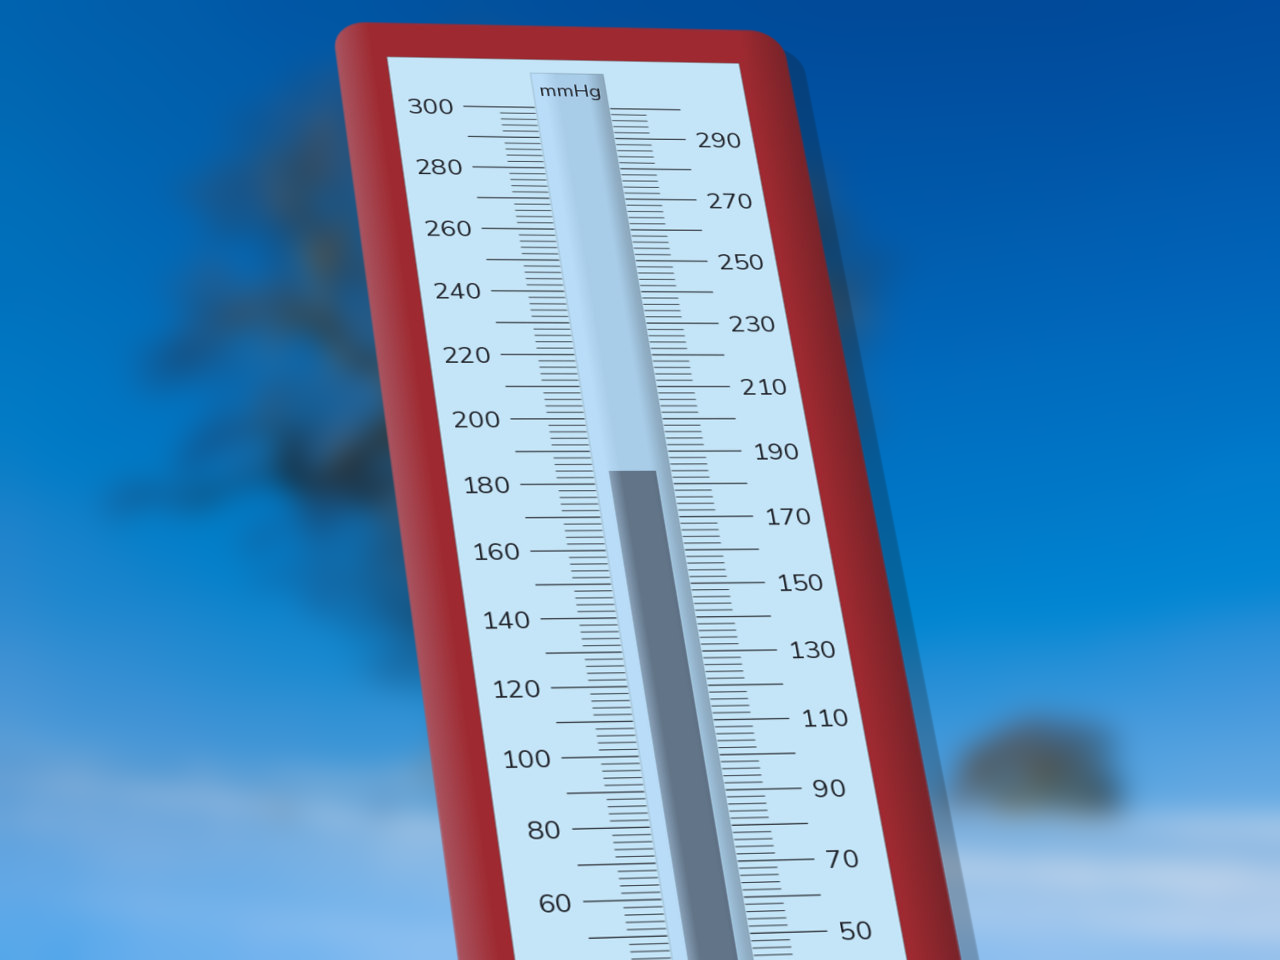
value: **184** mmHg
